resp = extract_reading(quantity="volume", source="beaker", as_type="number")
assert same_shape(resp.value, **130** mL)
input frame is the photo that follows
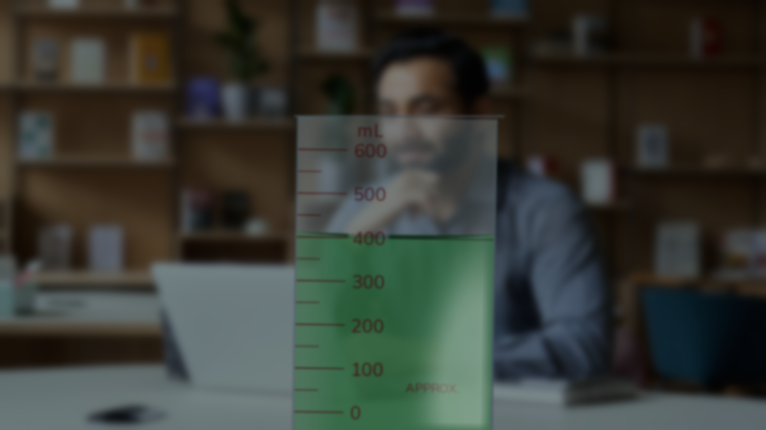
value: **400** mL
